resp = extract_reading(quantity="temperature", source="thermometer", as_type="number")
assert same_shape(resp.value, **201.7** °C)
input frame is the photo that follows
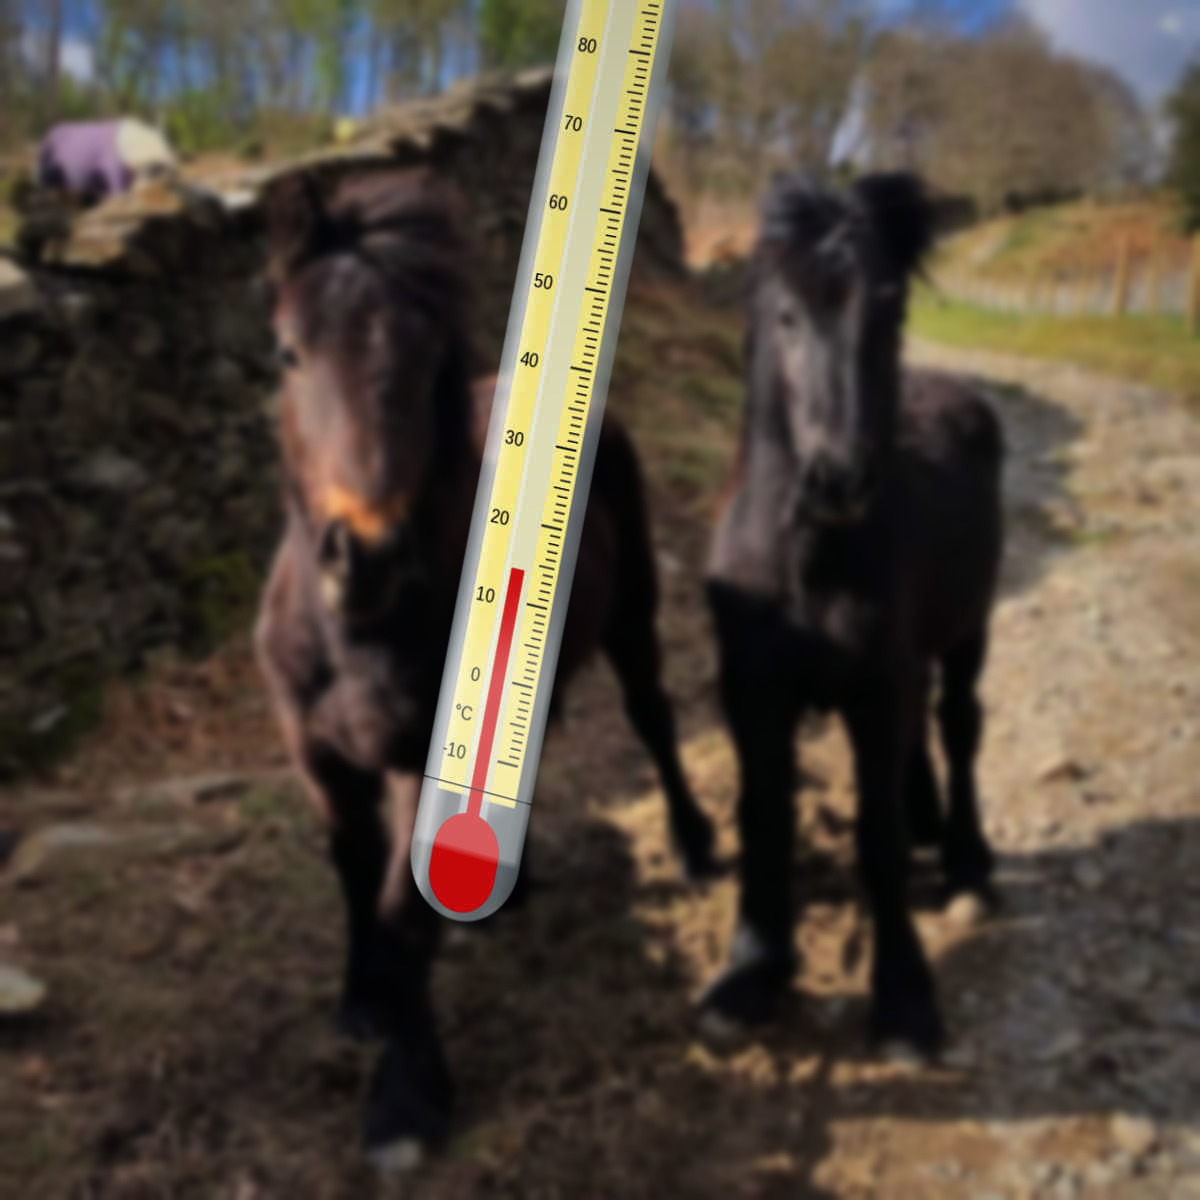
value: **14** °C
